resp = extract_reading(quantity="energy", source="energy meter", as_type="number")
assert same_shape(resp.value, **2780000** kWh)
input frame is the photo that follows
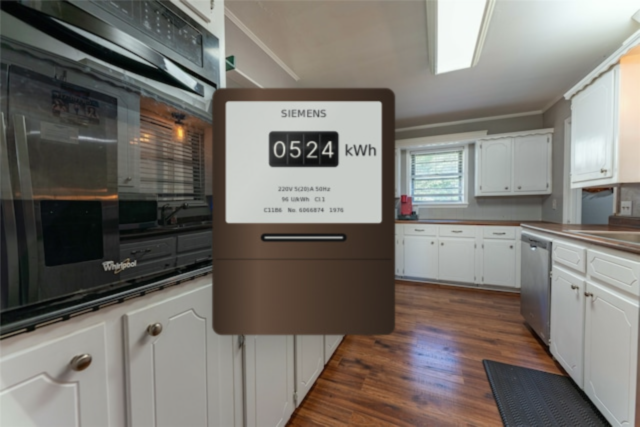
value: **524** kWh
